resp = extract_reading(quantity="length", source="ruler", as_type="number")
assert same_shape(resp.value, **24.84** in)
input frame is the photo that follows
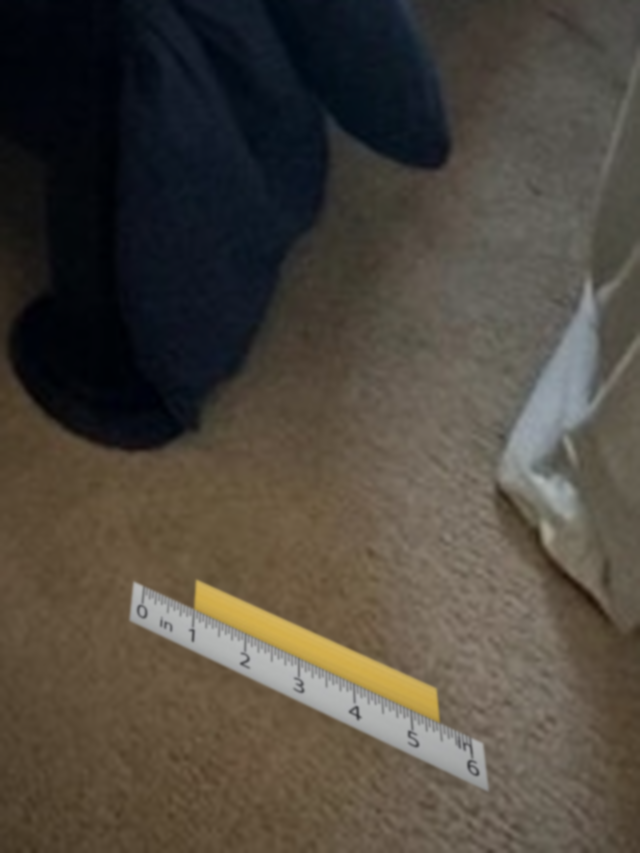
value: **4.5** in
